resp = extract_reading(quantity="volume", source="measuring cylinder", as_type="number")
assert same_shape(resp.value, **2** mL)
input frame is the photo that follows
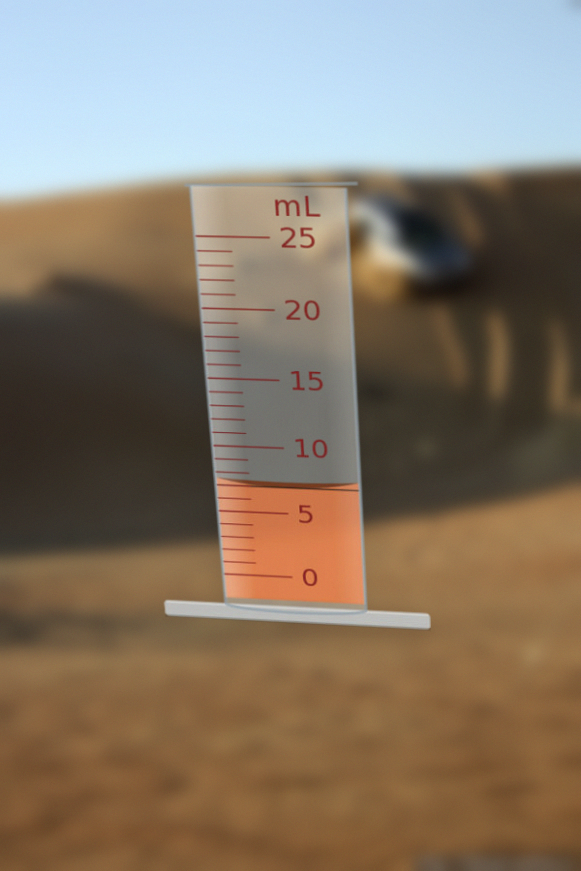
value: **7** mL
